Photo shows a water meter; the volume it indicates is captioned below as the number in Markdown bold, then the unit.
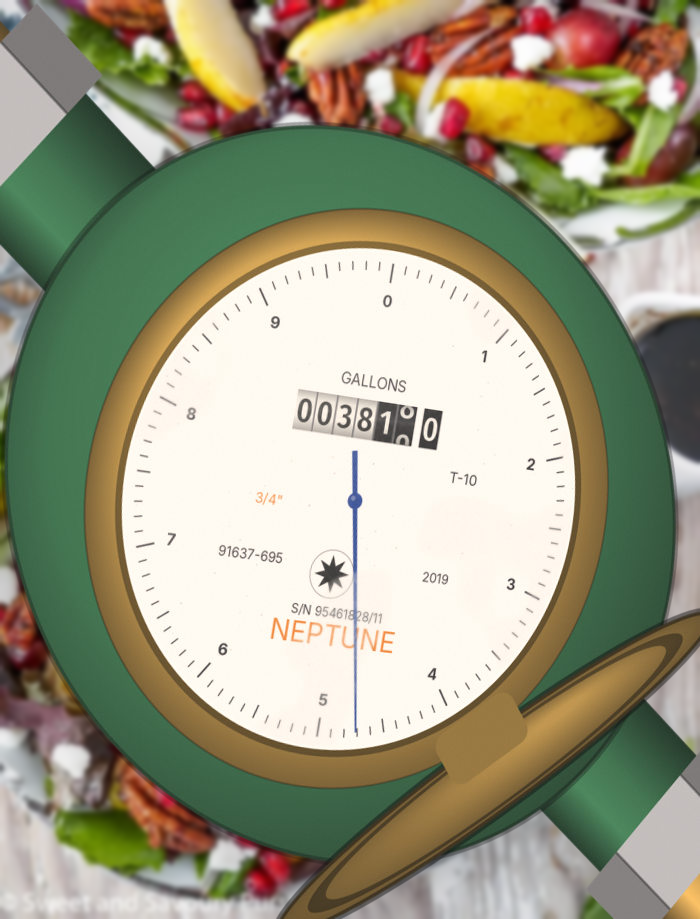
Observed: **38184.7** gal
